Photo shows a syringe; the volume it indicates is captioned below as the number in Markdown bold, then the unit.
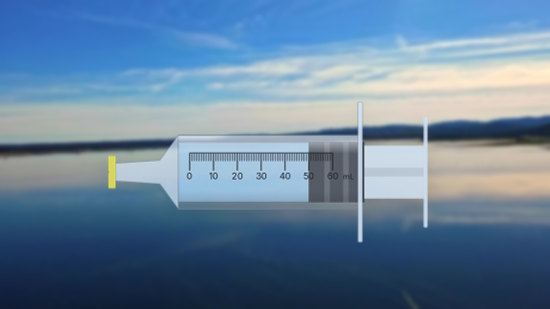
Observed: **50** mL
